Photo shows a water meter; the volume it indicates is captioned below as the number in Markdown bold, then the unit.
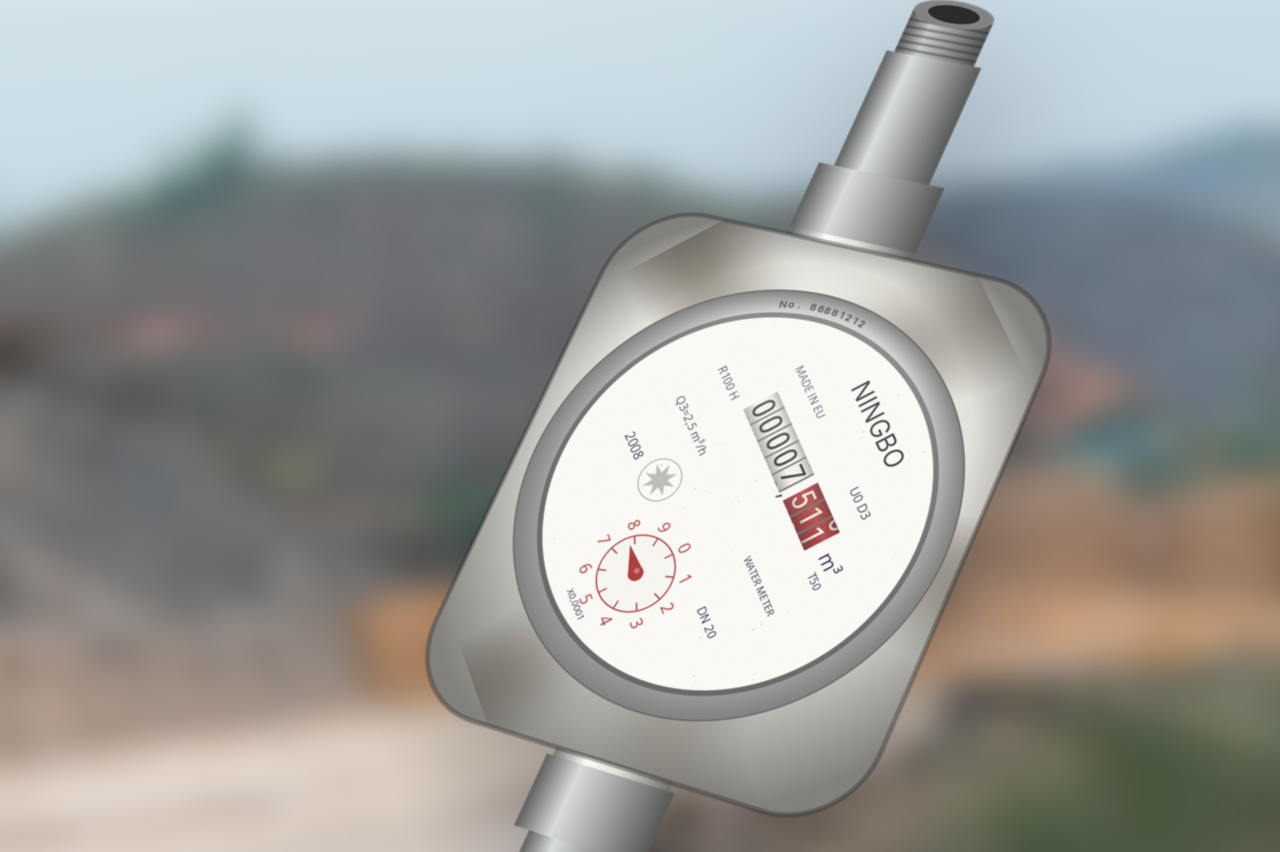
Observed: **7.5107** m³
